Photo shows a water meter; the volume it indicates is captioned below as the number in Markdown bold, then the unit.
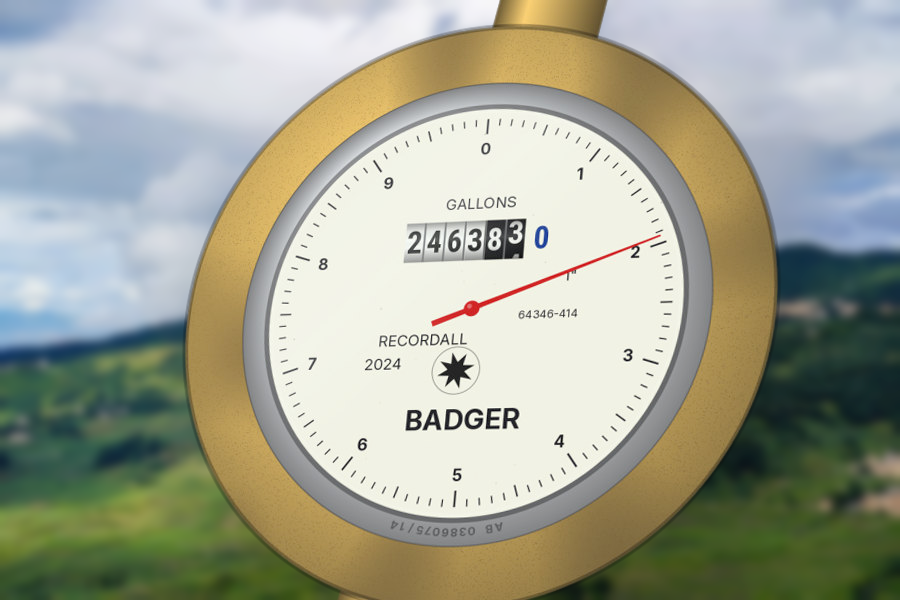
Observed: **2463831.9** gal
